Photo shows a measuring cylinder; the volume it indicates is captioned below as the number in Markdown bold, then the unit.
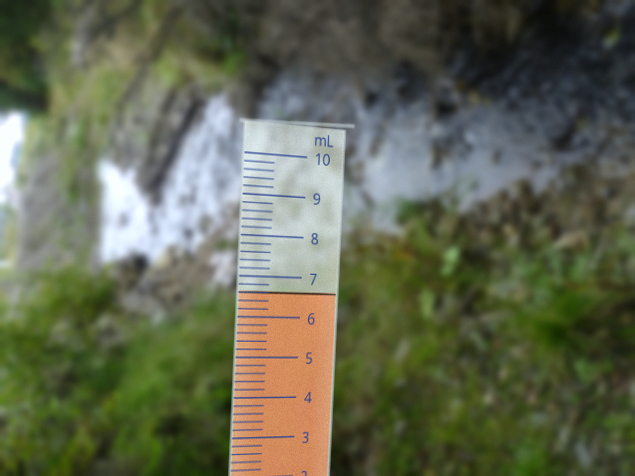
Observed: **6.6** mL
